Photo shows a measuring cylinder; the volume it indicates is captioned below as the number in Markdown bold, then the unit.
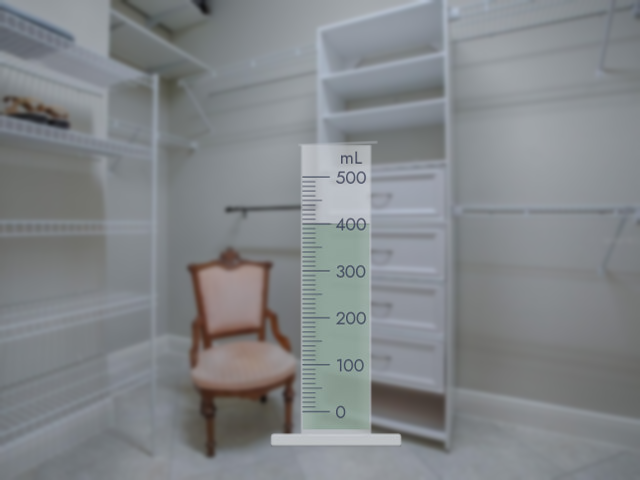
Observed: **400** mL
